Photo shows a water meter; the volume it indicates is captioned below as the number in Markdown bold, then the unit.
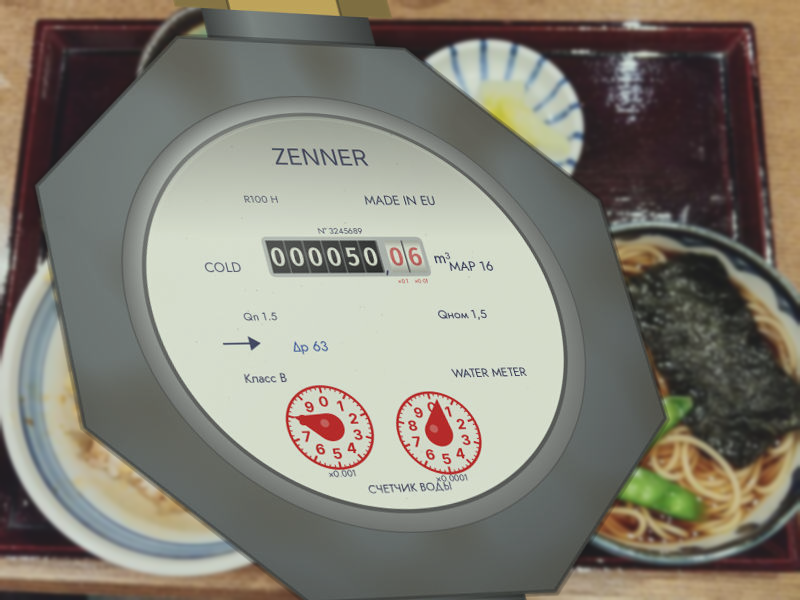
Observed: **50.0680** m³
